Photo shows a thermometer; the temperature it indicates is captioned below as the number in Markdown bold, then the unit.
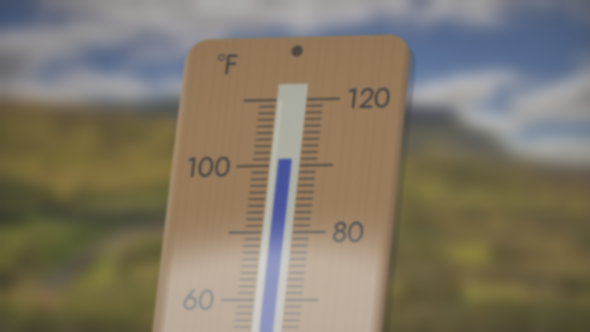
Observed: **102** °F
